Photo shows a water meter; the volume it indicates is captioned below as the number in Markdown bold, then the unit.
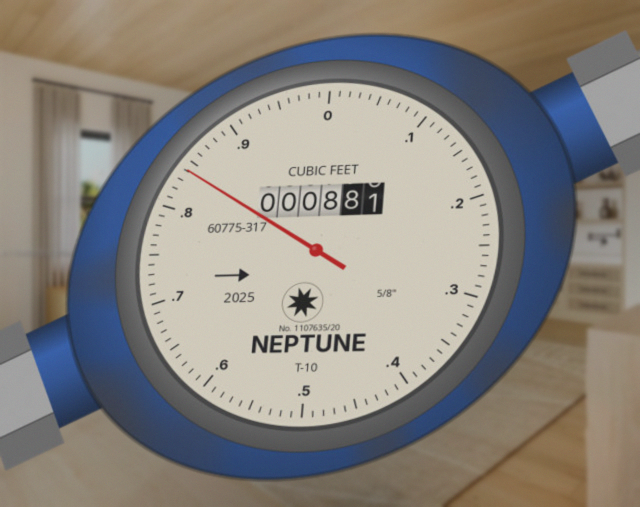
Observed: **880.84** ft³
